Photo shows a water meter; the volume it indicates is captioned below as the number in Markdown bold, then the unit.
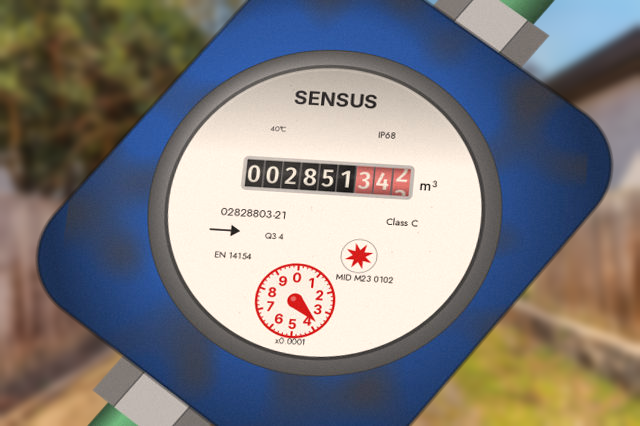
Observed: **2851.3423** m³
